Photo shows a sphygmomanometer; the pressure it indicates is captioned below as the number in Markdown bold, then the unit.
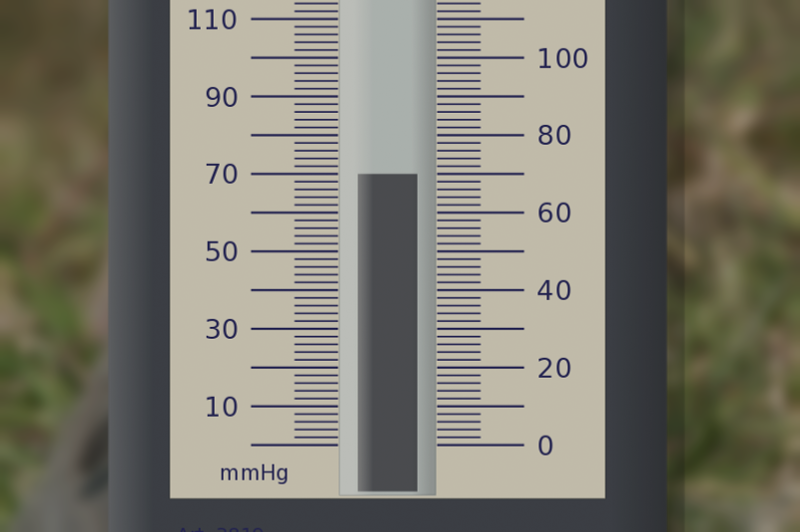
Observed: **70** mmHg
